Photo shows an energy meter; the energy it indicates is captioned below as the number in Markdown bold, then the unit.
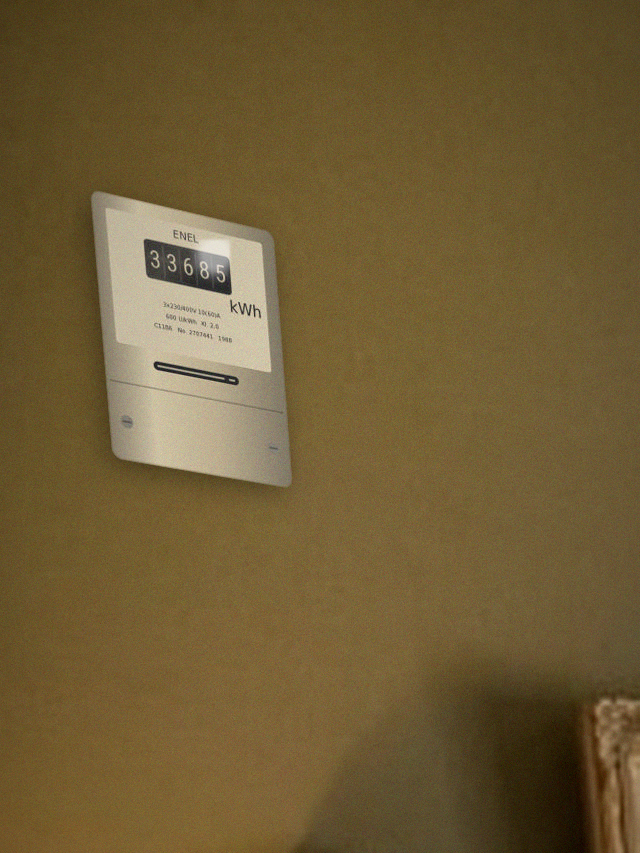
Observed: **33685** kWh
